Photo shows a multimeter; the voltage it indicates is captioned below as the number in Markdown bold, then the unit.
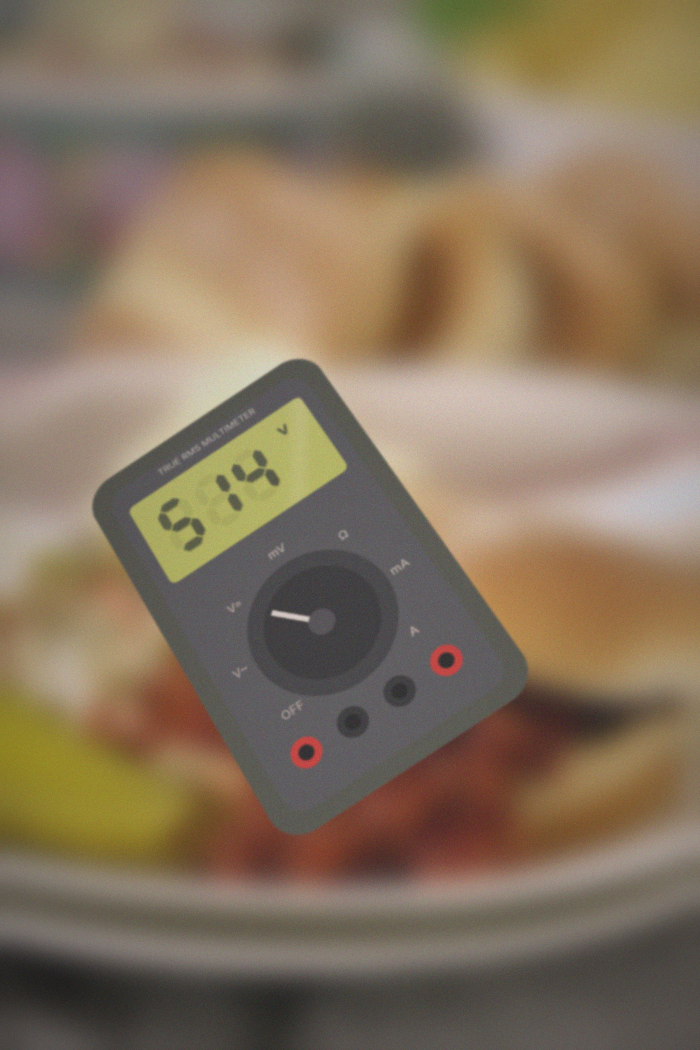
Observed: **514** V
